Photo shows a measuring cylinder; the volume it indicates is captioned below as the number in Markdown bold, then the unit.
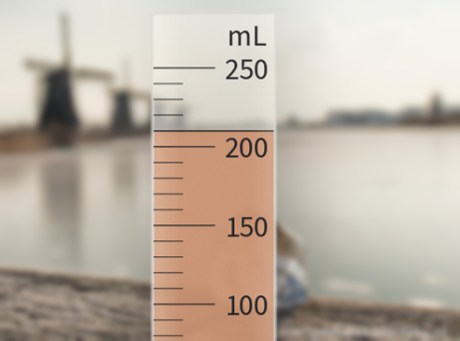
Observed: **210** mL
